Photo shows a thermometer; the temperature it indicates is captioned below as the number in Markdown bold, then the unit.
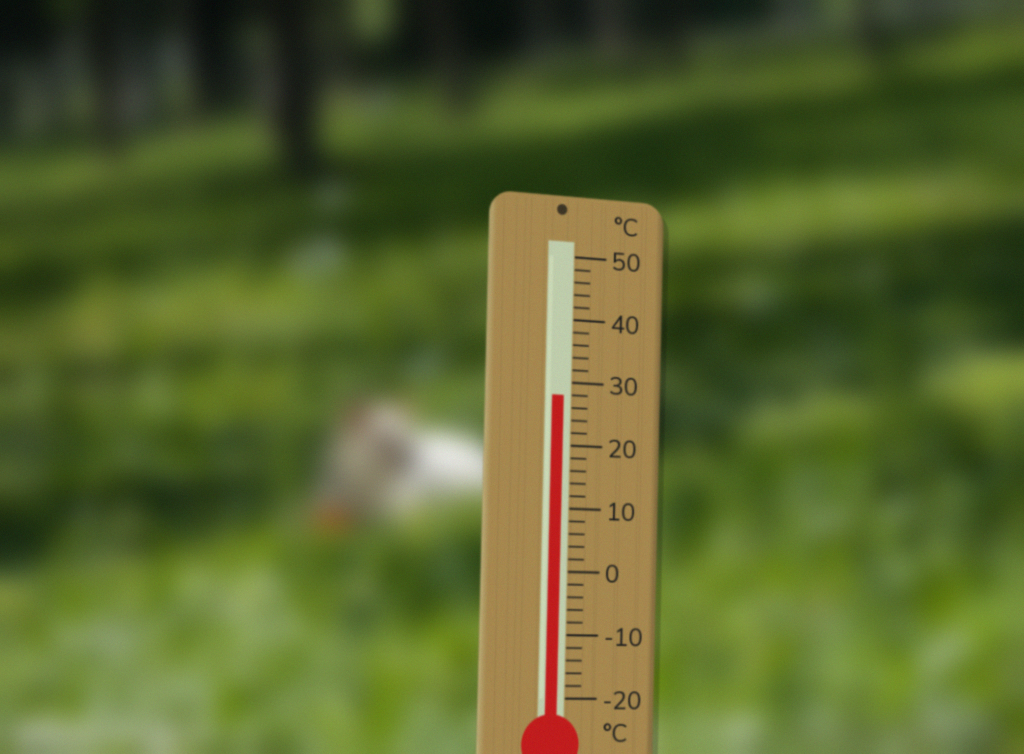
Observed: **28** °C
